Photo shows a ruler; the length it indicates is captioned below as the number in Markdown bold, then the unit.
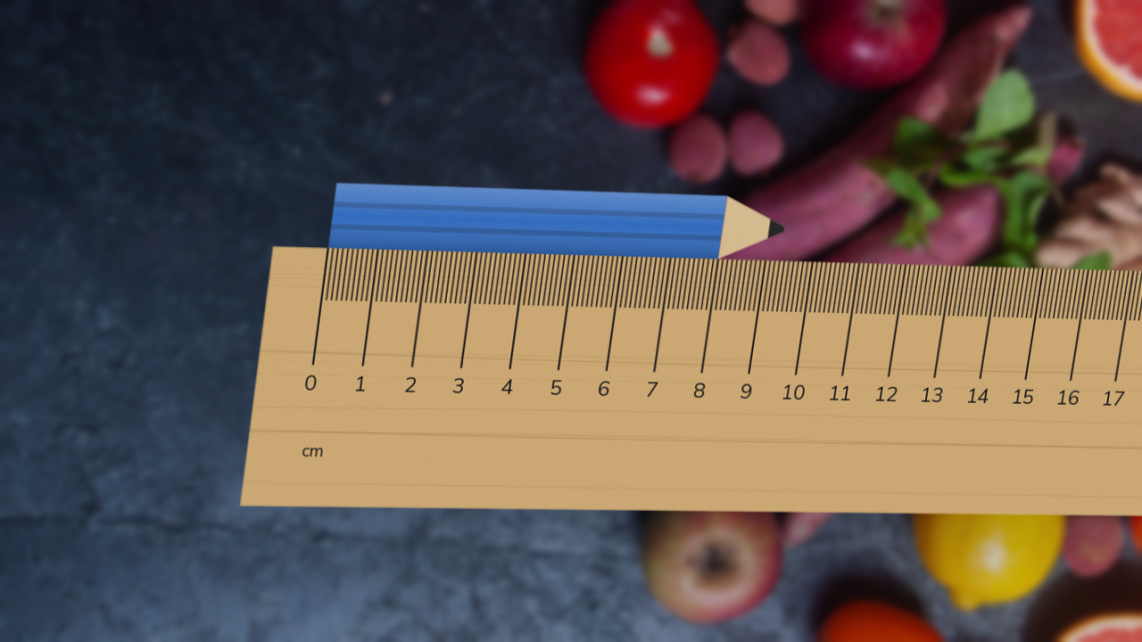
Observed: **9.3** cm
